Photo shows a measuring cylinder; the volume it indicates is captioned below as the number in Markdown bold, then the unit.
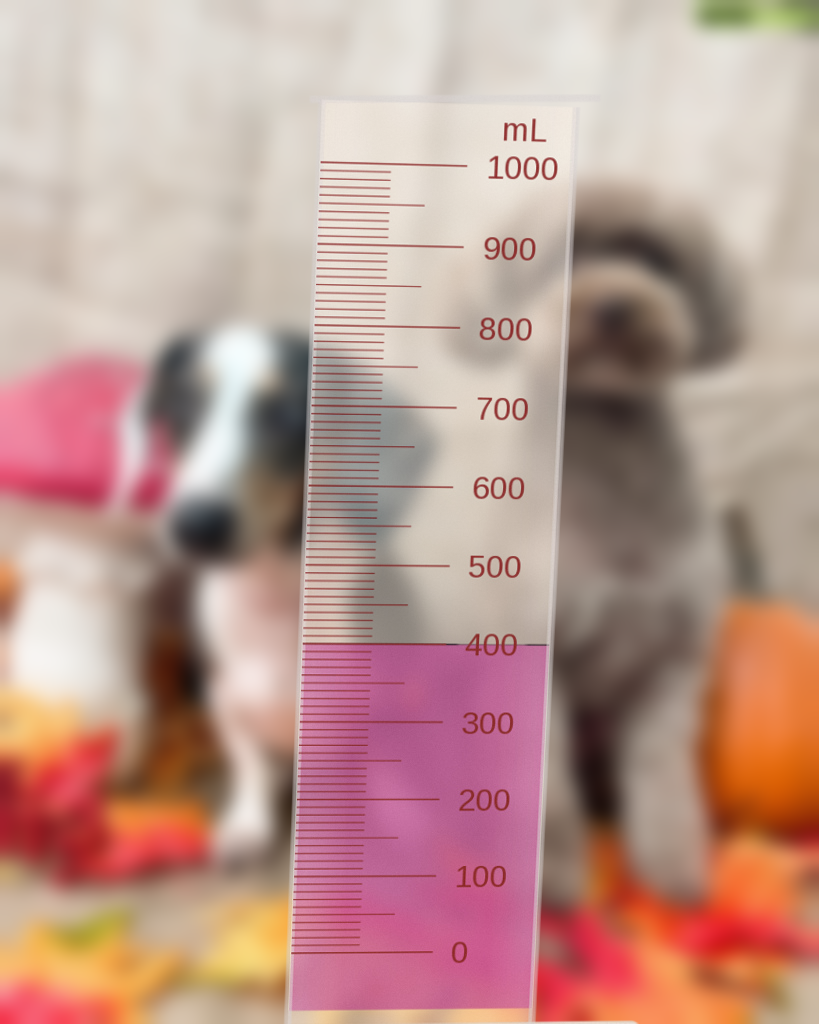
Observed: **400** mL
